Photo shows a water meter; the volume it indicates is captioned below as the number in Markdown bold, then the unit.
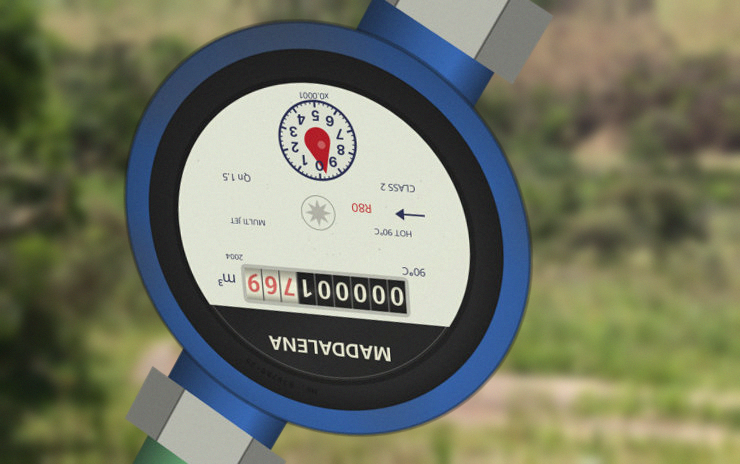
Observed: **1.7689** m³
